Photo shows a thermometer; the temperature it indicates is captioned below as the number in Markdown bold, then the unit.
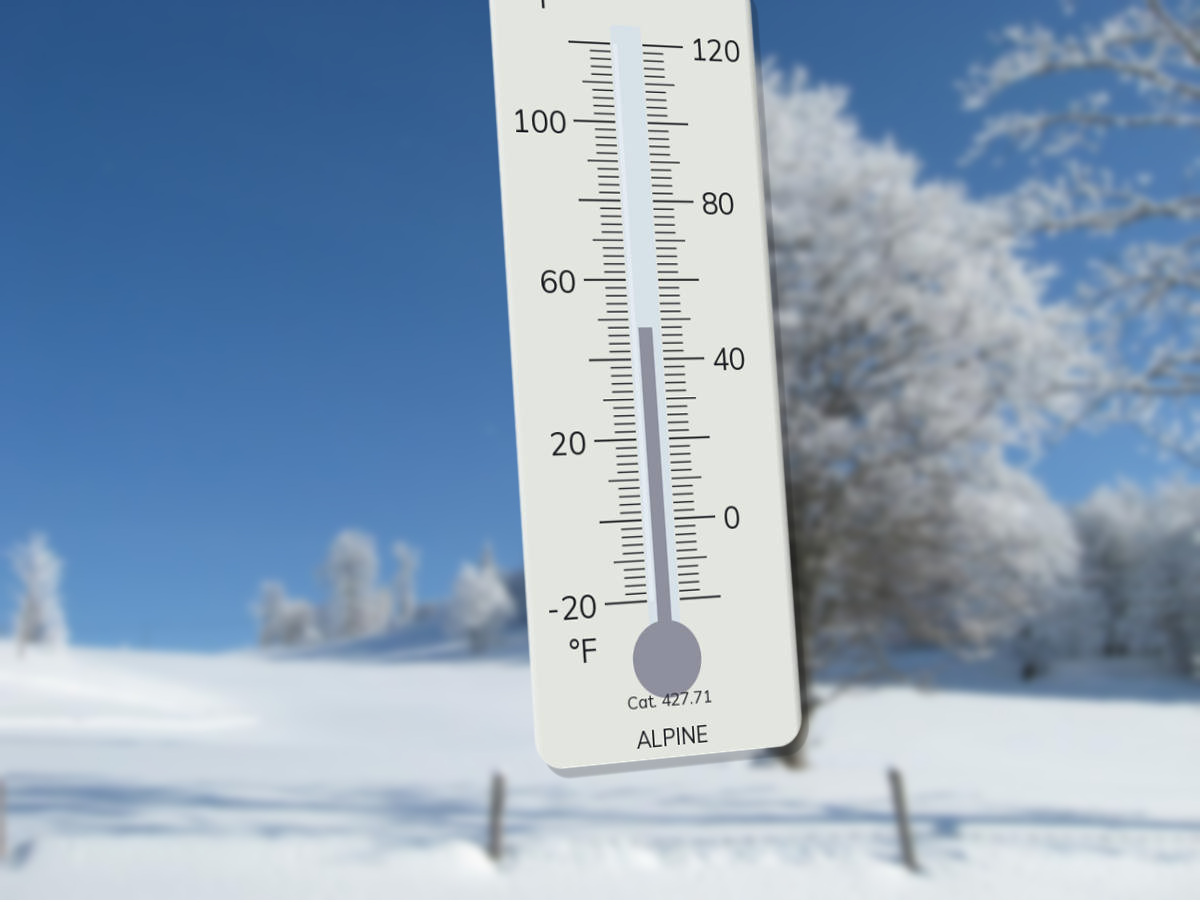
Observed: **48** °F
